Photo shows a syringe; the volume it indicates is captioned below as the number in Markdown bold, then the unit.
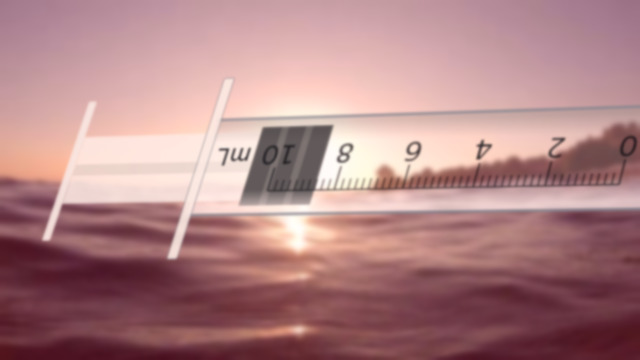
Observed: **8.6** mL
